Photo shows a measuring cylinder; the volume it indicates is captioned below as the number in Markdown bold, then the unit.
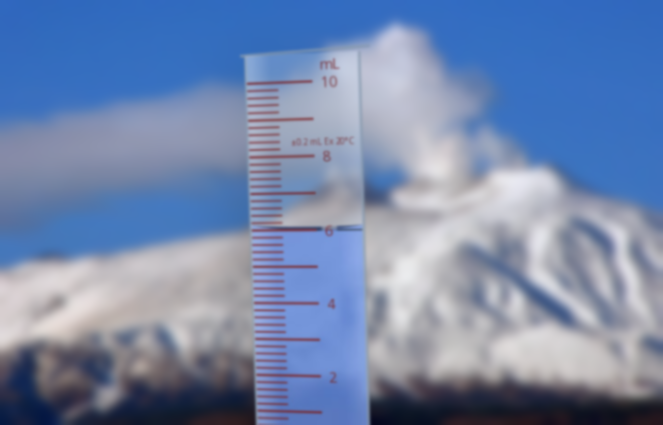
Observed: **6** mL
